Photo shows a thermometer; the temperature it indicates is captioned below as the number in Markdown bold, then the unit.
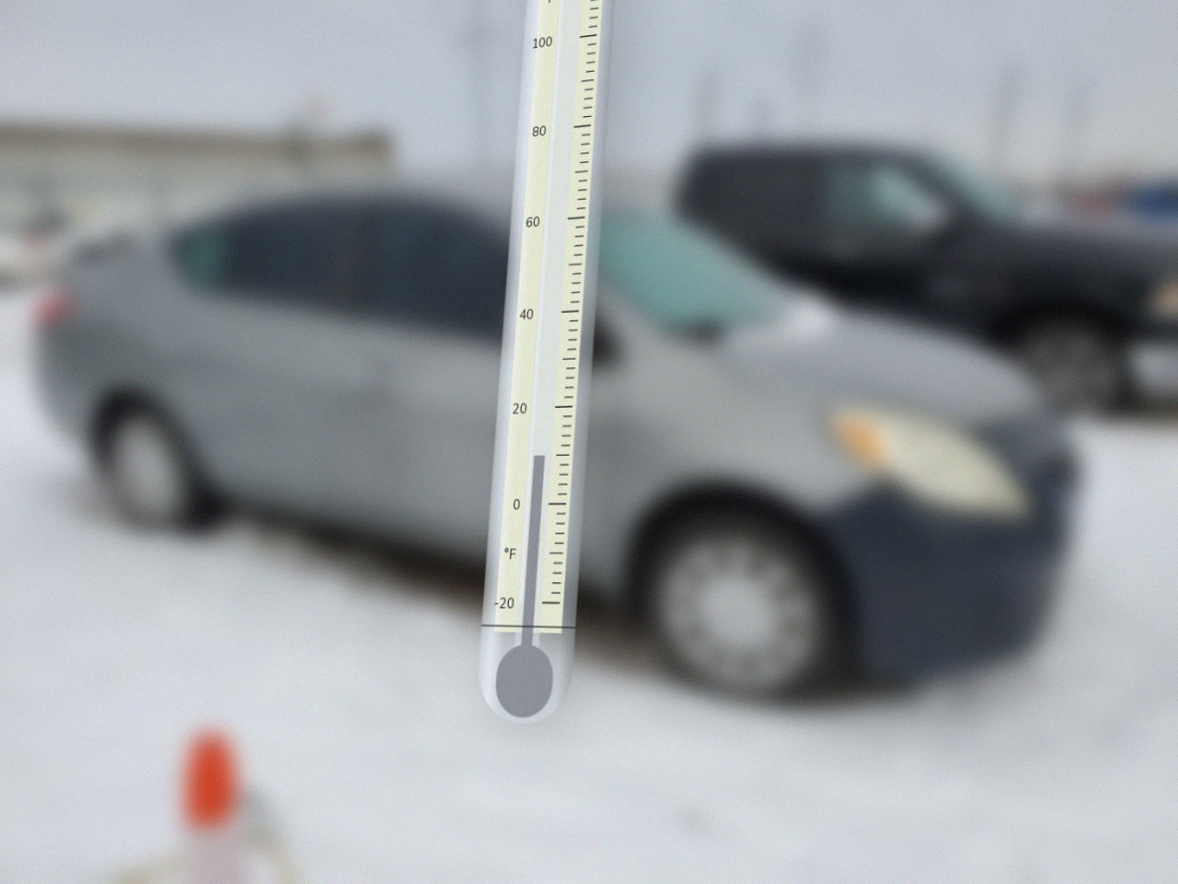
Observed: **10** °F
